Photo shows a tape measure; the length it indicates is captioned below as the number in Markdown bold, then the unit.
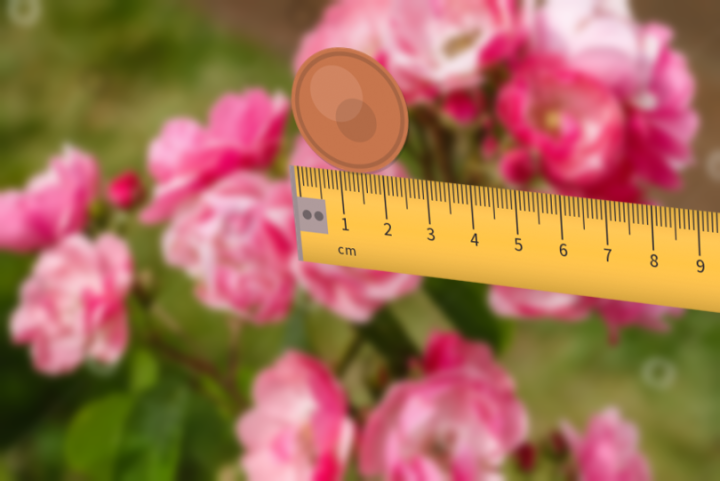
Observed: **2.7** cm
